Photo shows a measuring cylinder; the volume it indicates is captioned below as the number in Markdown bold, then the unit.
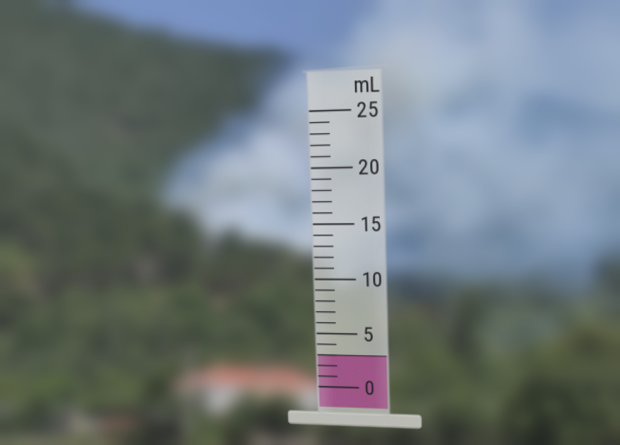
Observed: **3** mL
